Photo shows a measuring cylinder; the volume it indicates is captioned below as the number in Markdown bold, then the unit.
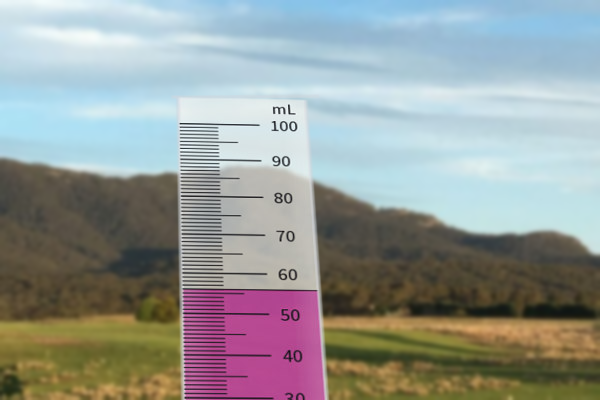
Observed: **56** mL
